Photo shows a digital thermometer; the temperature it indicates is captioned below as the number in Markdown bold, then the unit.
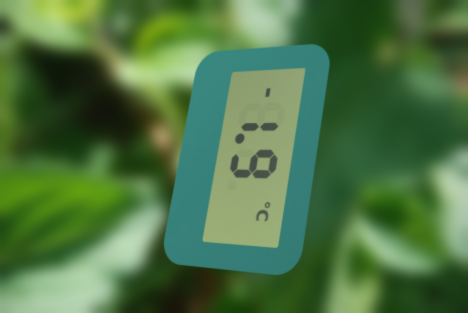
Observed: **-1.9** °C
